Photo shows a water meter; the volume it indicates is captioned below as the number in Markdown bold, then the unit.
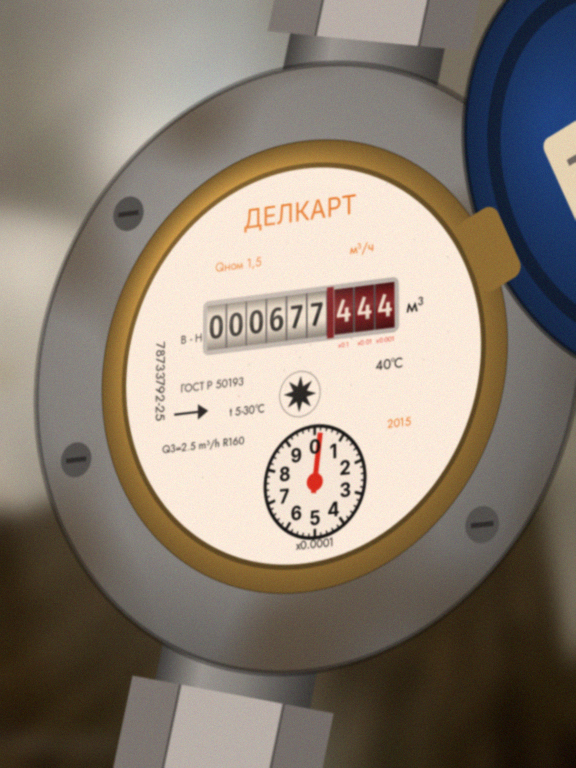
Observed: **677.4440** m³
